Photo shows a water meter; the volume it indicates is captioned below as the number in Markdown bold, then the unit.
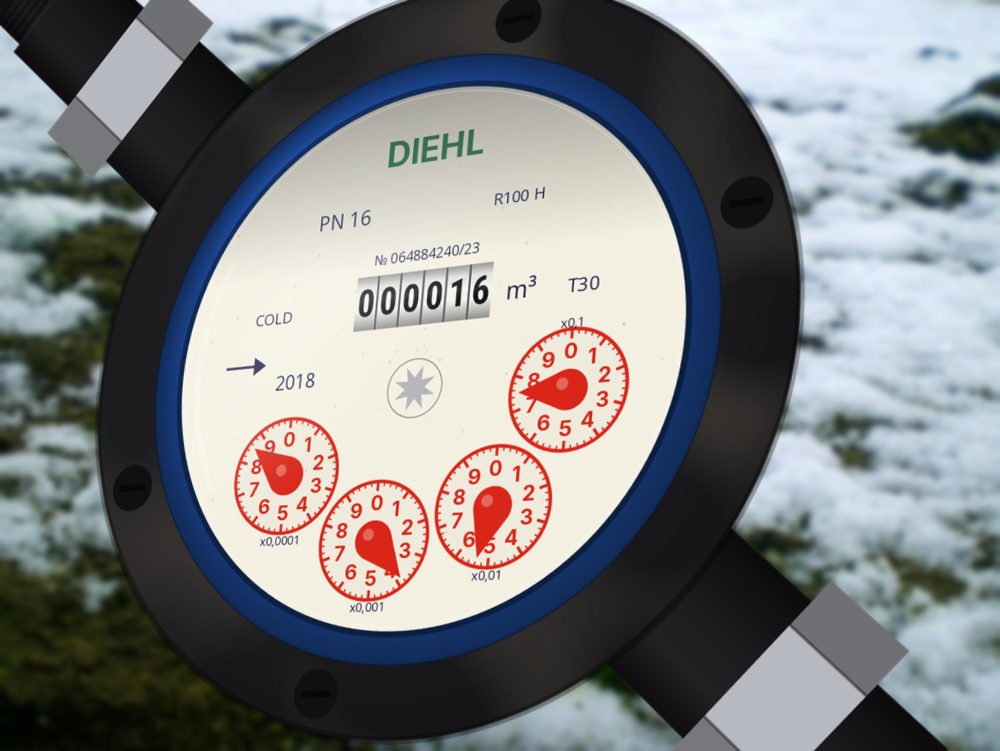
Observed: **16.7538** m³
